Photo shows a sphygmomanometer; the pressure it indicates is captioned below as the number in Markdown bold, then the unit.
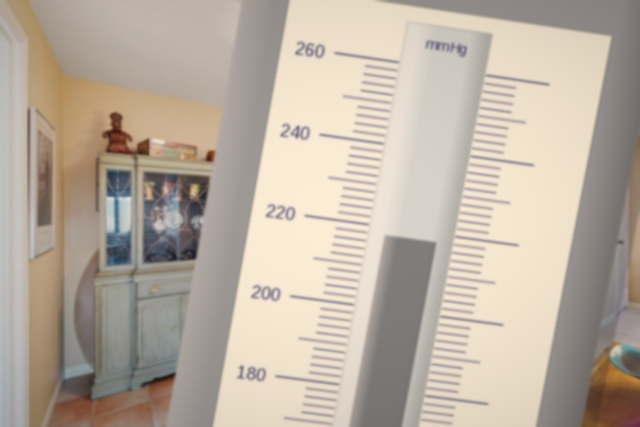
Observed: **218** mmHg
